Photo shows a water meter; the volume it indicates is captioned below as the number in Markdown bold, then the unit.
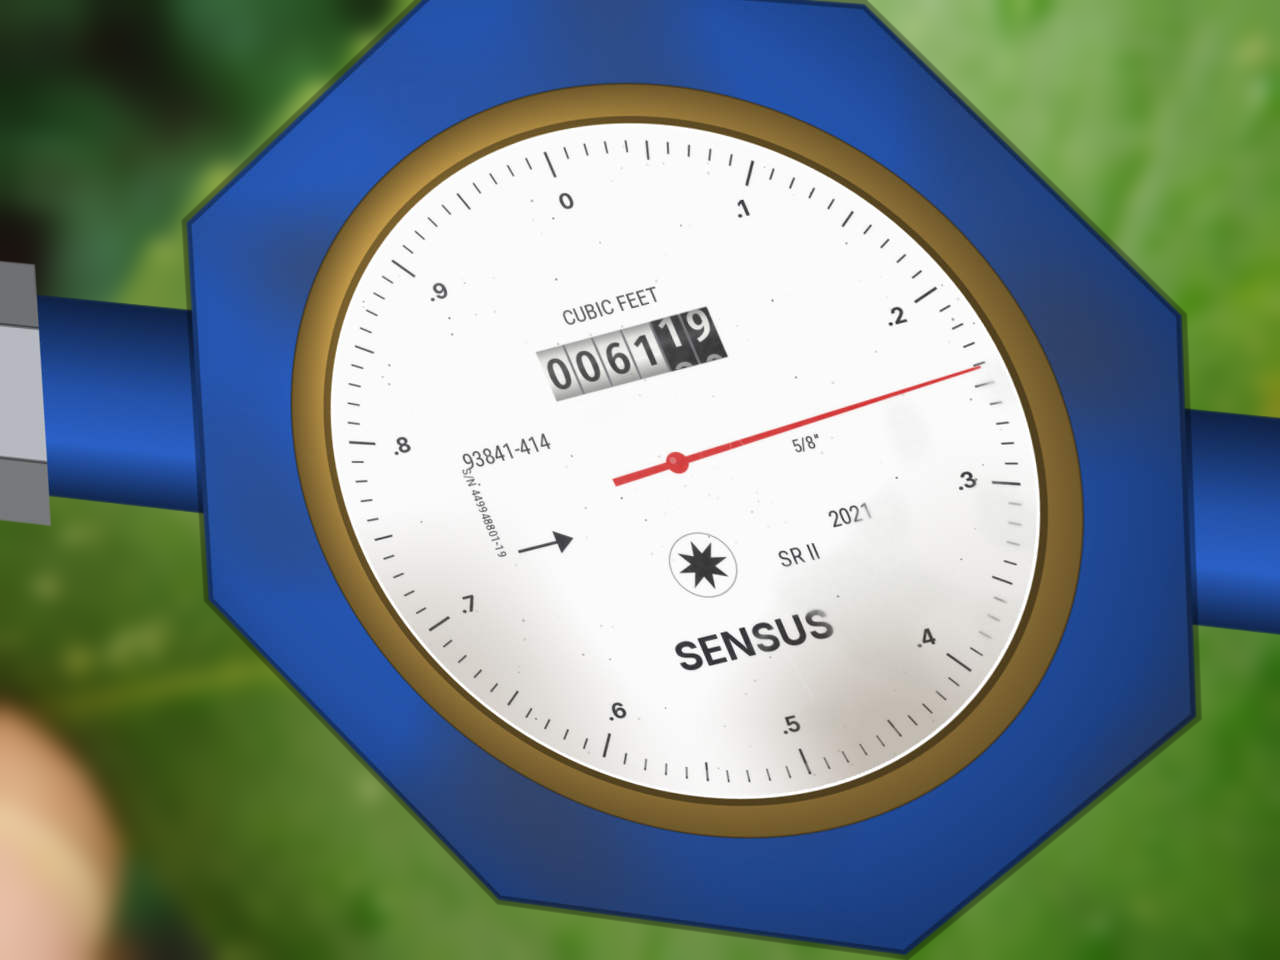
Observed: **6119.24** ft³
